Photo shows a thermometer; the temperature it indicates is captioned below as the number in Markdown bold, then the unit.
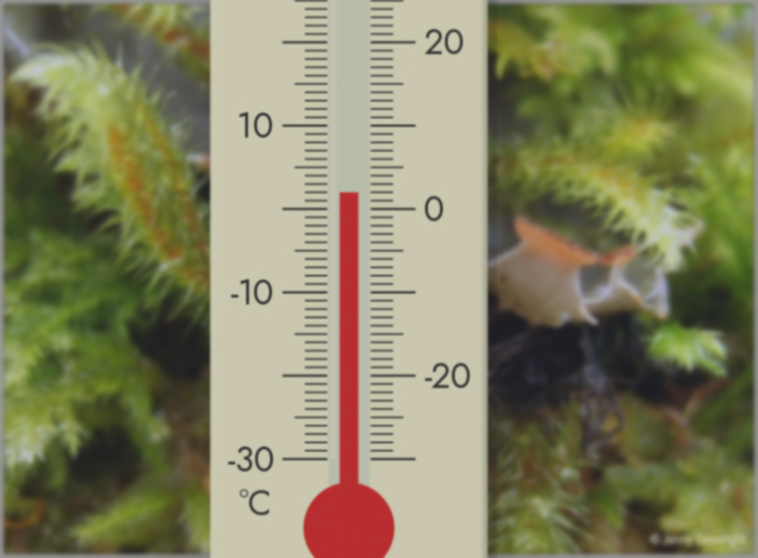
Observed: **2** °C
